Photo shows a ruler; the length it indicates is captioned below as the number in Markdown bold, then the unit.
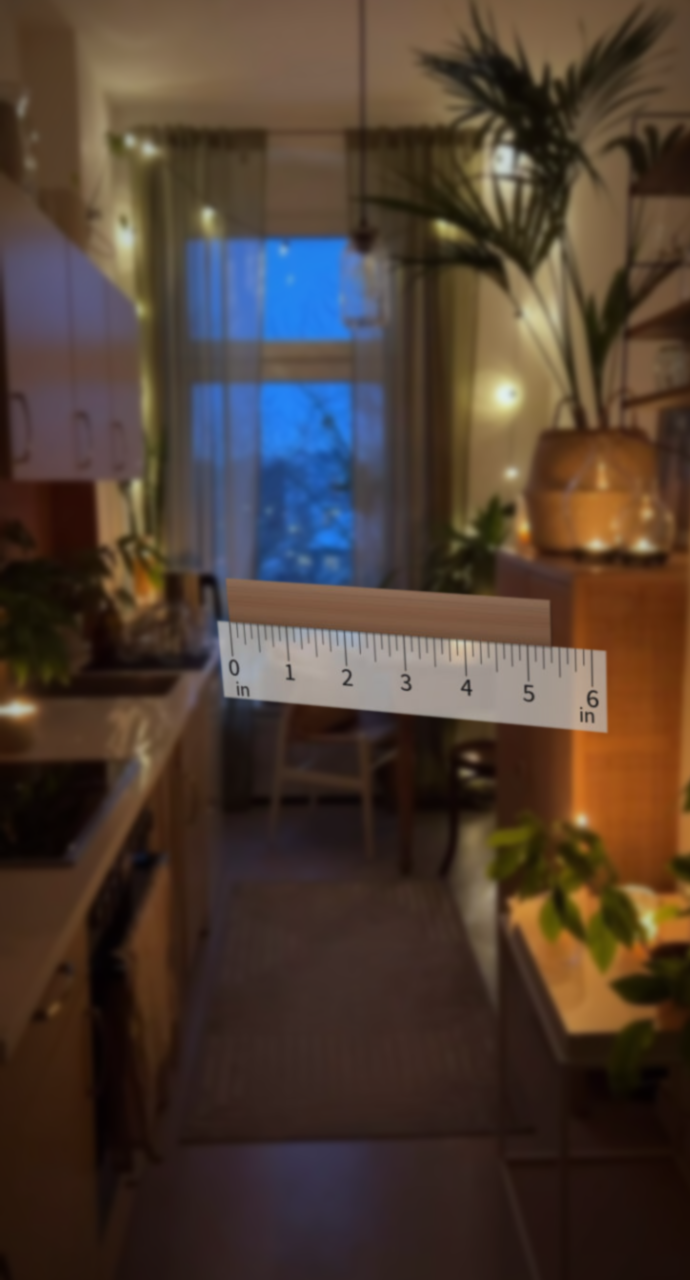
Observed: **5.375** in
